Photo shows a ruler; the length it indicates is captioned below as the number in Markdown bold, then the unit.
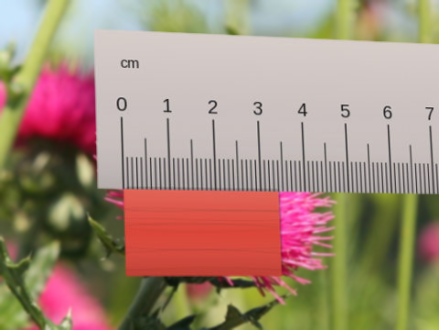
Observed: **3.4** cm
